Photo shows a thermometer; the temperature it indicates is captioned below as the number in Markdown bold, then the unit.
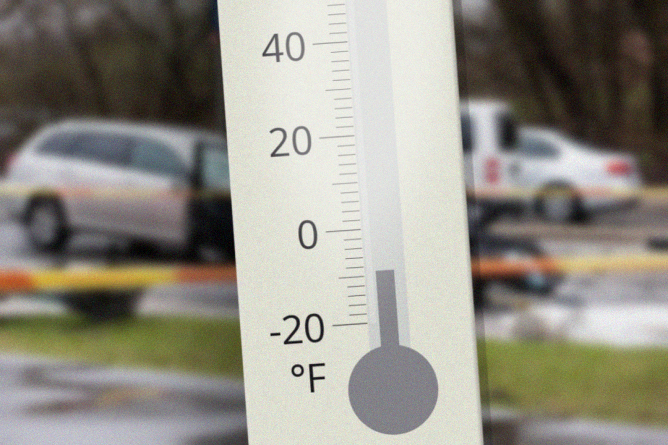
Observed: **-9** °F
